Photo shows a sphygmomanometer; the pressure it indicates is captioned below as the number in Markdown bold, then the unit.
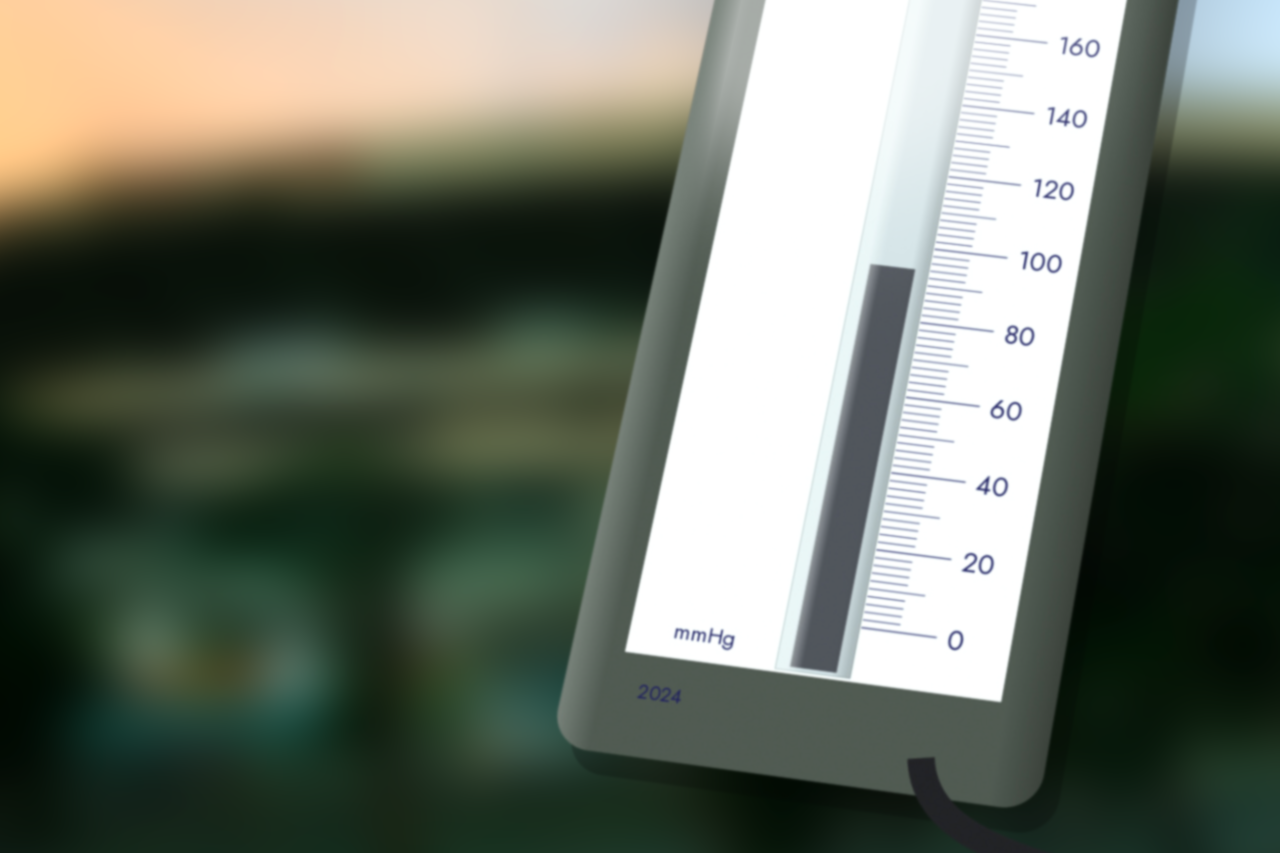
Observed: **94** mmHg
